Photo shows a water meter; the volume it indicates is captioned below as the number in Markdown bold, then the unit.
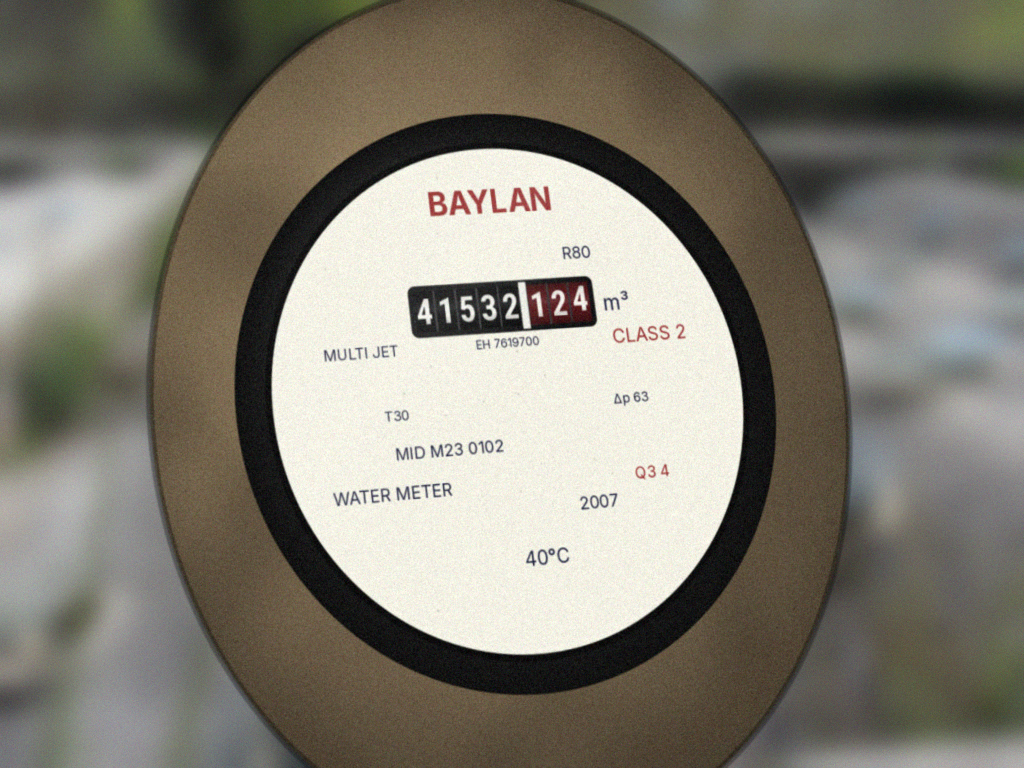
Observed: **41532.124** m³
